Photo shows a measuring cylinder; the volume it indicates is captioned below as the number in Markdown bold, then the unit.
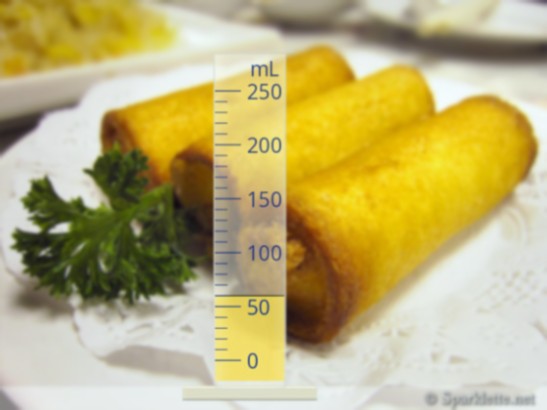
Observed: **60** mL
